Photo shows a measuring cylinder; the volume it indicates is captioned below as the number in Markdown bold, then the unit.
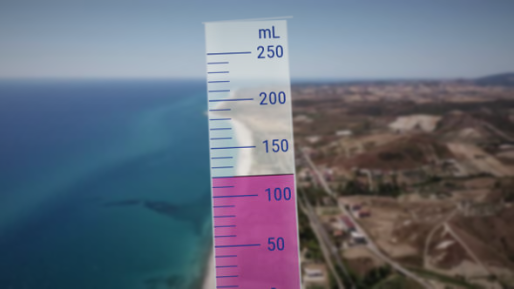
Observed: **120** mL
